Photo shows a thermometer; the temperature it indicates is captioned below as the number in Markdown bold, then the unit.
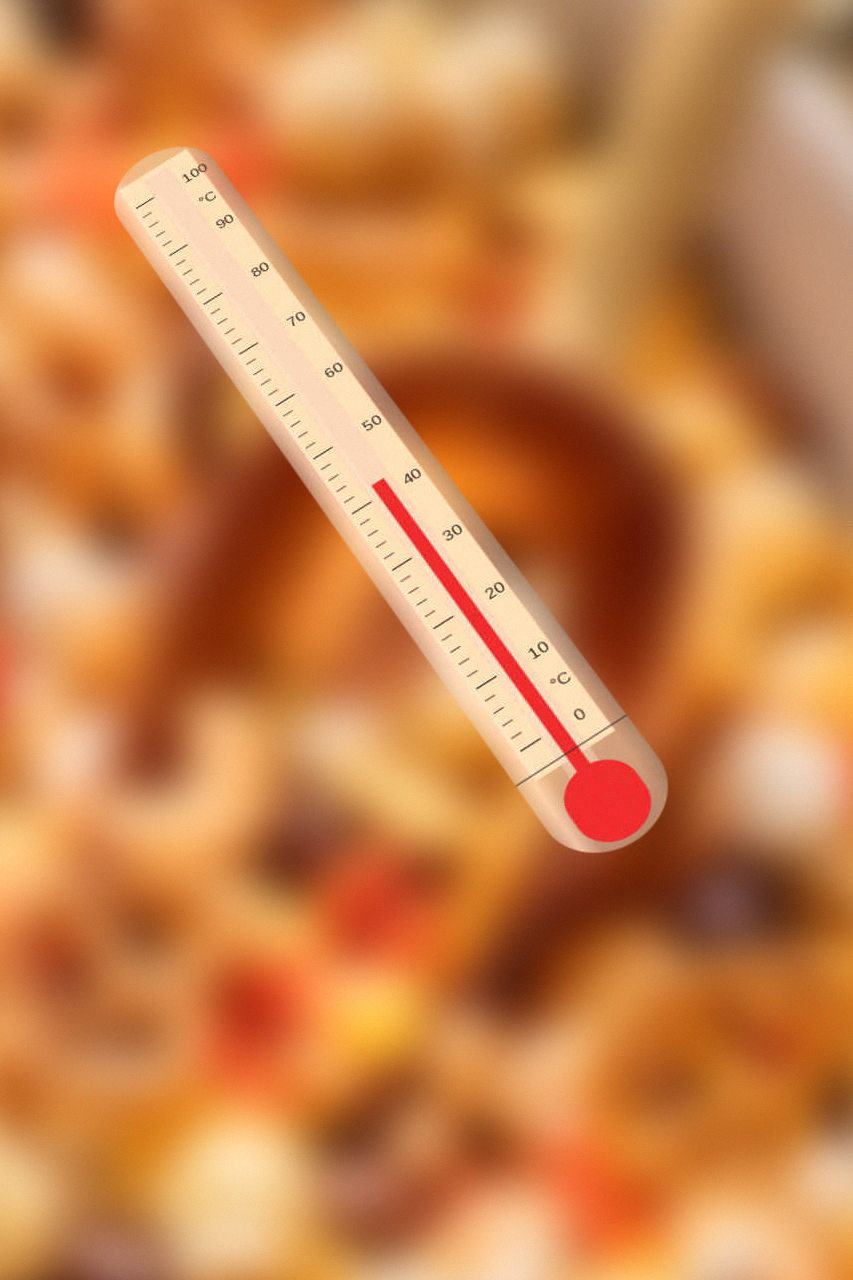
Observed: **42** °C
